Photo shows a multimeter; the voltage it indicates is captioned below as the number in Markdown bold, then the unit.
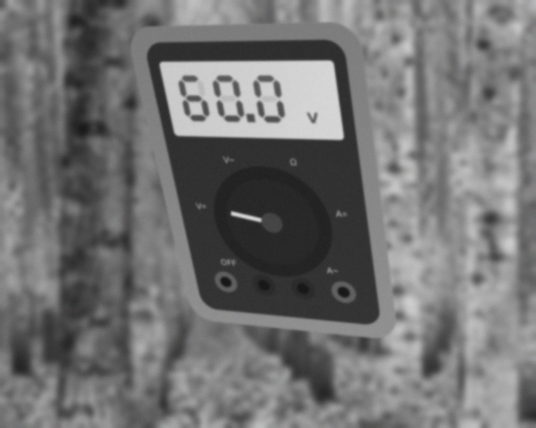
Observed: **60.0** V
